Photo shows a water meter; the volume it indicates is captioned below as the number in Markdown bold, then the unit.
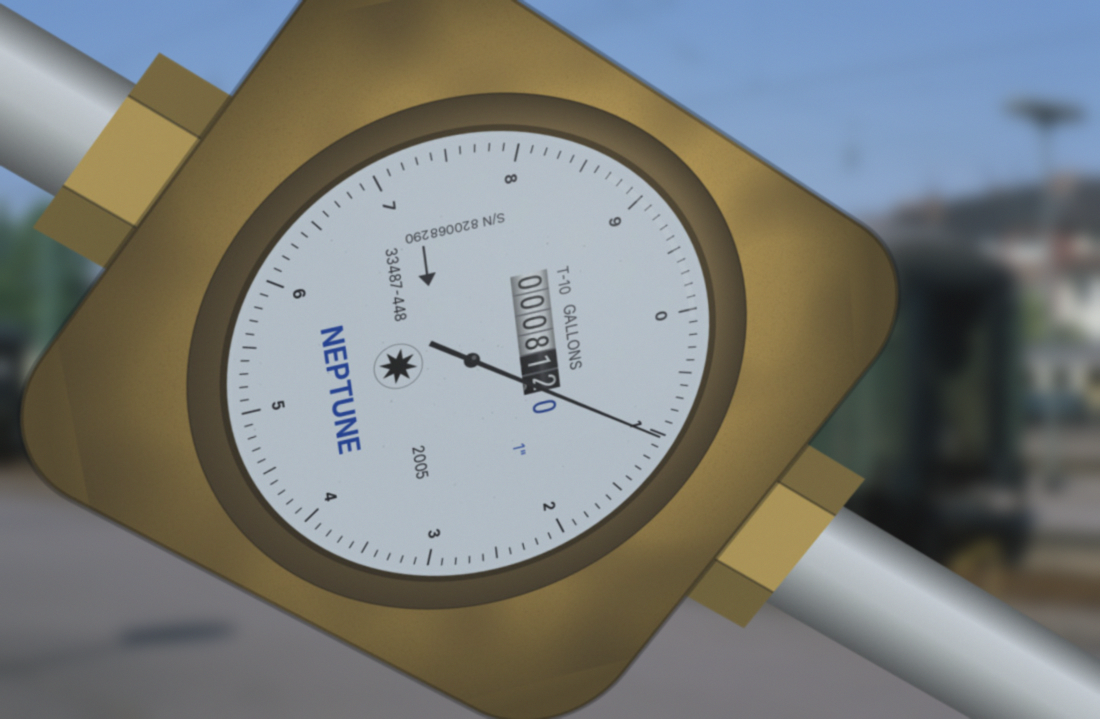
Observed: **8121.0** gal
